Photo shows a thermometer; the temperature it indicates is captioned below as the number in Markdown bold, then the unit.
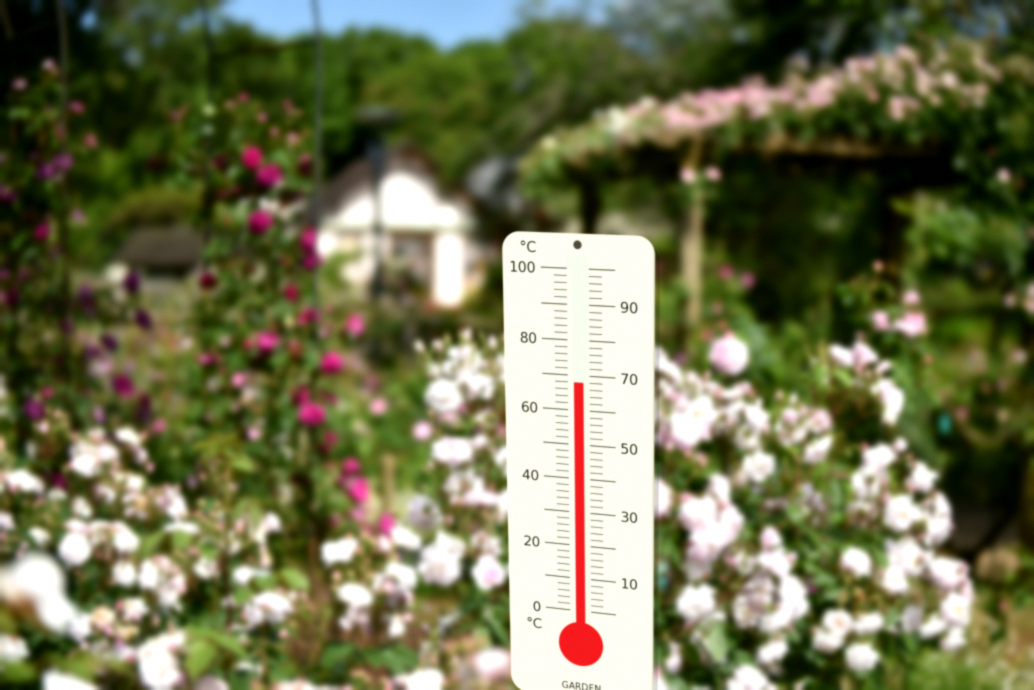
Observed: **68** °C
